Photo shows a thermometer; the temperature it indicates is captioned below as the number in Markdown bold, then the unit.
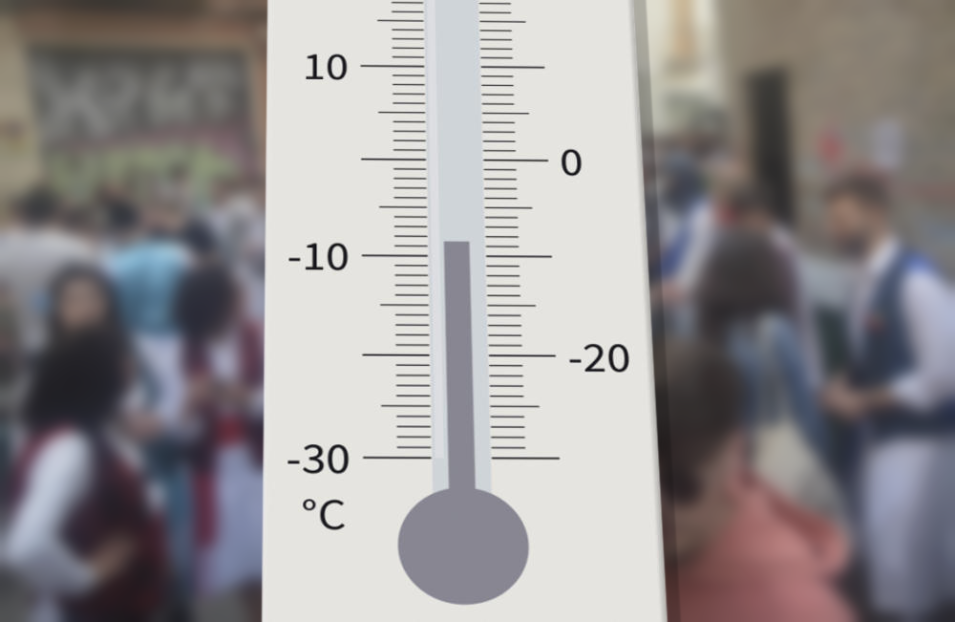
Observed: **-8.5** °C
